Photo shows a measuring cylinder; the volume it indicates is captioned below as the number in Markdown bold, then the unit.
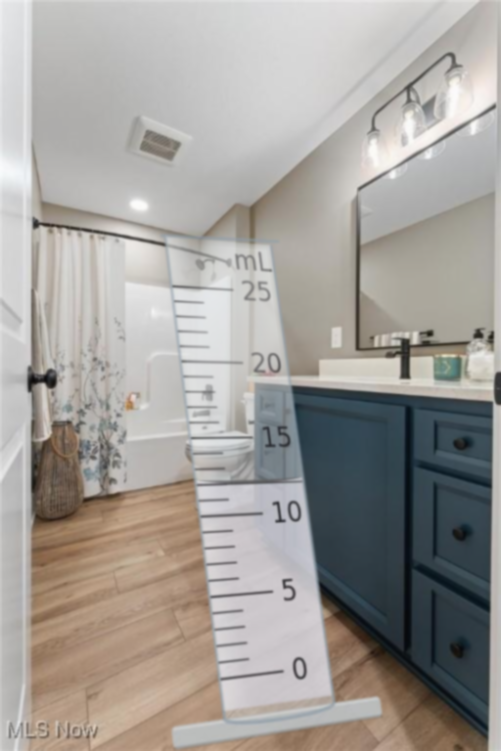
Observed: **12** mL
